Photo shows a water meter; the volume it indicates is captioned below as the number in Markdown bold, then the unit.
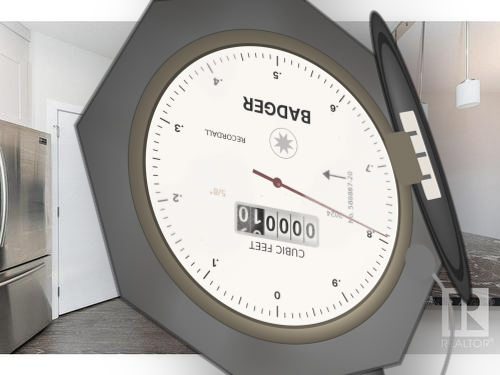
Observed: **9.79** ft³
